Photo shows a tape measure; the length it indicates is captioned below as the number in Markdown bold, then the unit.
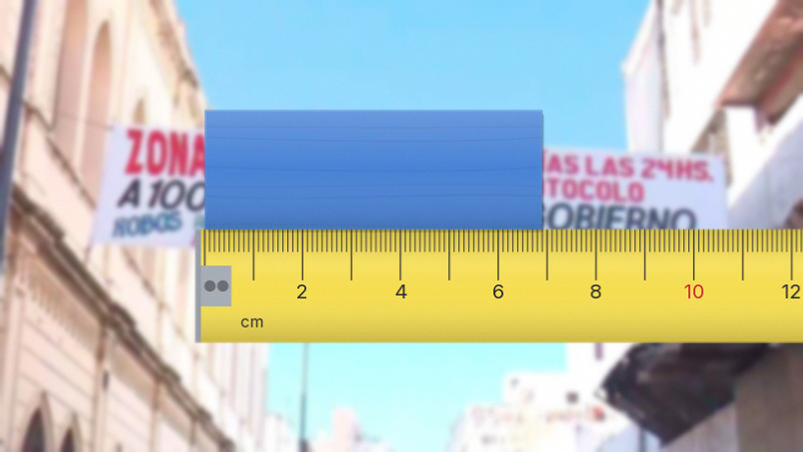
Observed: **6.9** cm
